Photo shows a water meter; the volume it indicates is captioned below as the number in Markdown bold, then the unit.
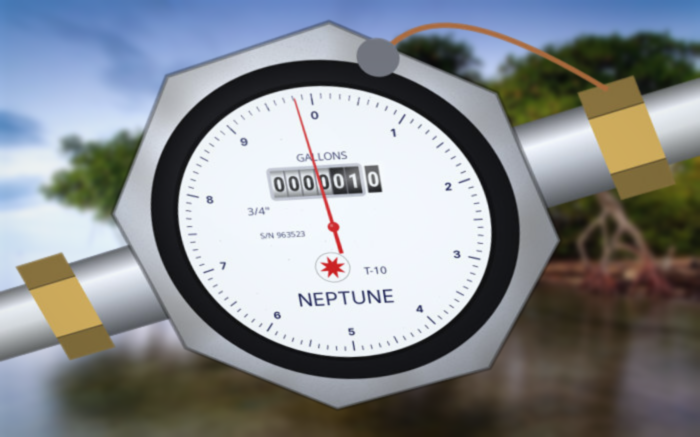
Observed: **9.8** gal
